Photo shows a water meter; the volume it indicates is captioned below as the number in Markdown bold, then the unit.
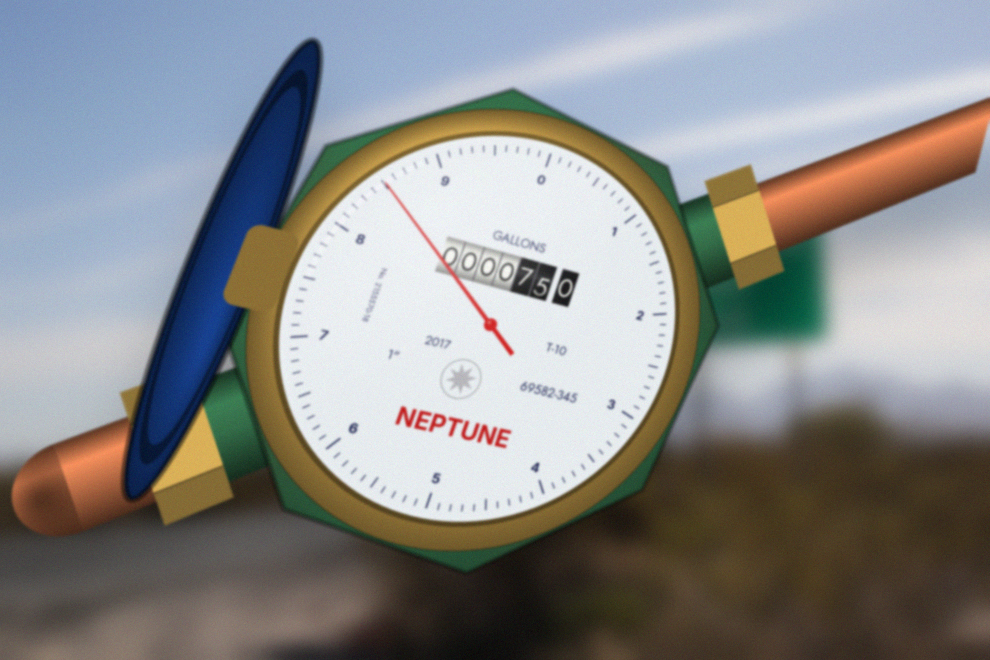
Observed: **748.5** gal
